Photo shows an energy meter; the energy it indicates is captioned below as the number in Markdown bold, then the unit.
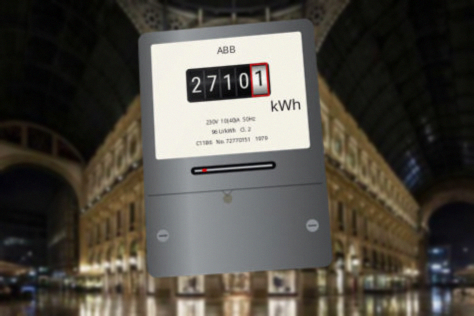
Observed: **2710.1** kWh
